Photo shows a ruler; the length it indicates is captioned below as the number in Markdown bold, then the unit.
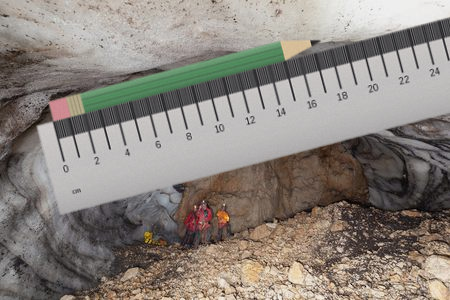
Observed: **17.5** cm
